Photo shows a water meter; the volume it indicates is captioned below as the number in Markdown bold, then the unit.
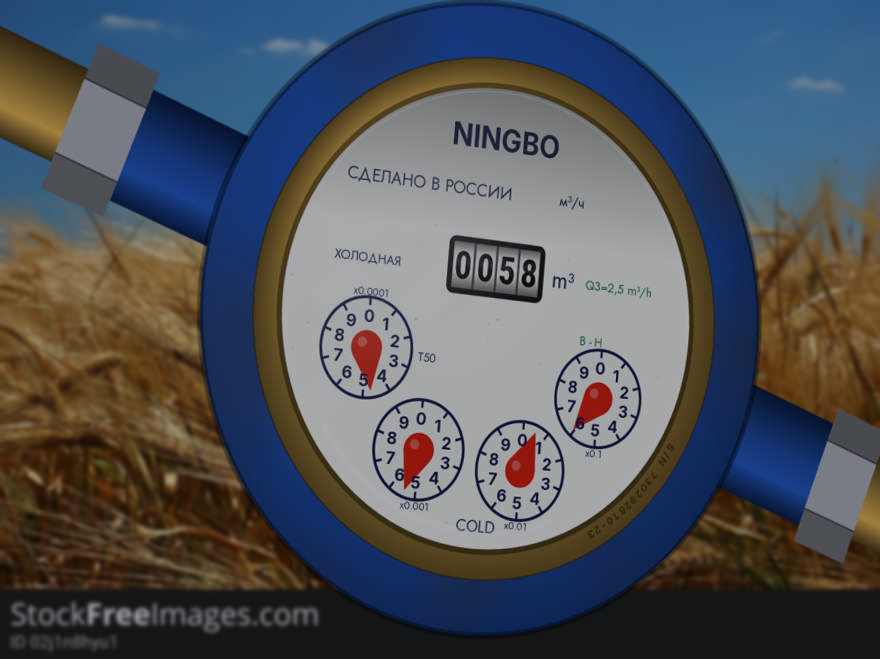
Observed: **58.6054** m³
